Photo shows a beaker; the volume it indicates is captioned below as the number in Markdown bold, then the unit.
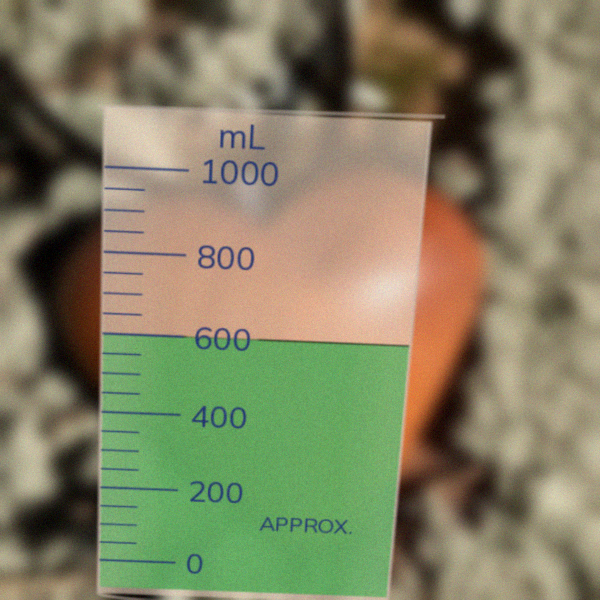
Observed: **600** mL
